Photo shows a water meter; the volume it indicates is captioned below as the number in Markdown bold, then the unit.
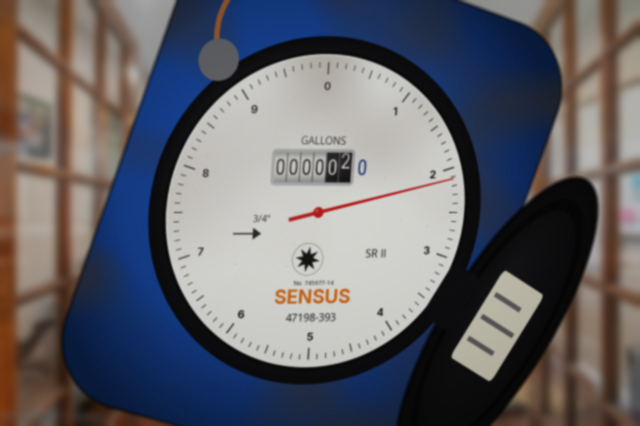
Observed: **22.1** gal
